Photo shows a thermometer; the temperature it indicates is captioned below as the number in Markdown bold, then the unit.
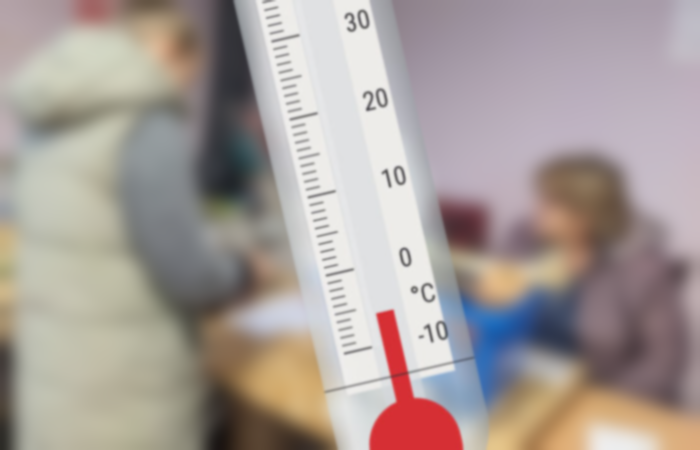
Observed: **-6** °C
